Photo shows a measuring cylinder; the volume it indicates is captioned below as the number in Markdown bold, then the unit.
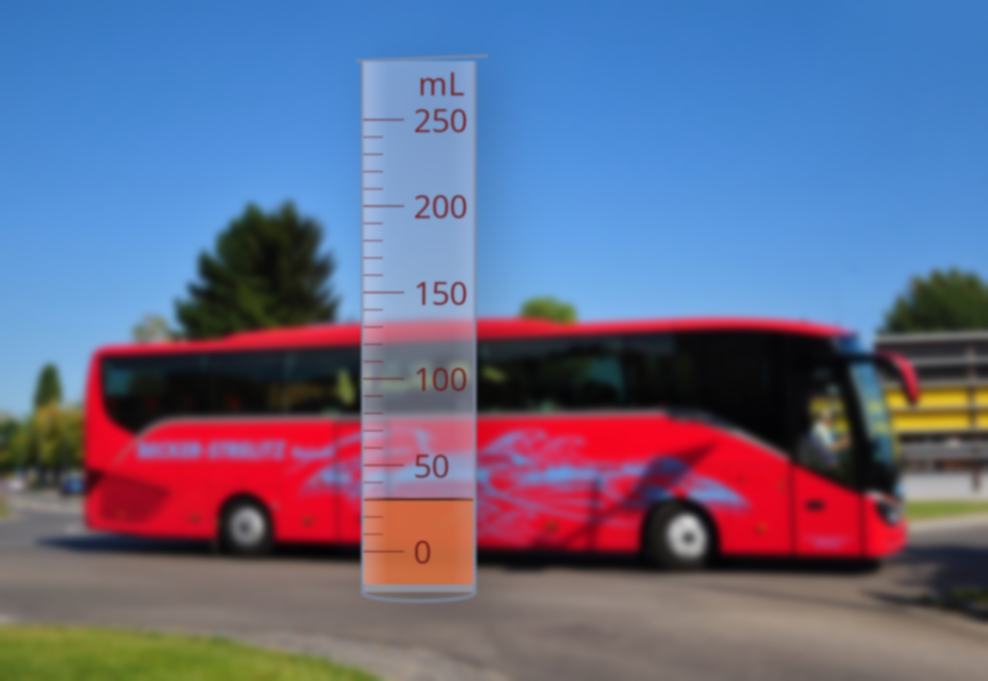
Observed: **30** mL
